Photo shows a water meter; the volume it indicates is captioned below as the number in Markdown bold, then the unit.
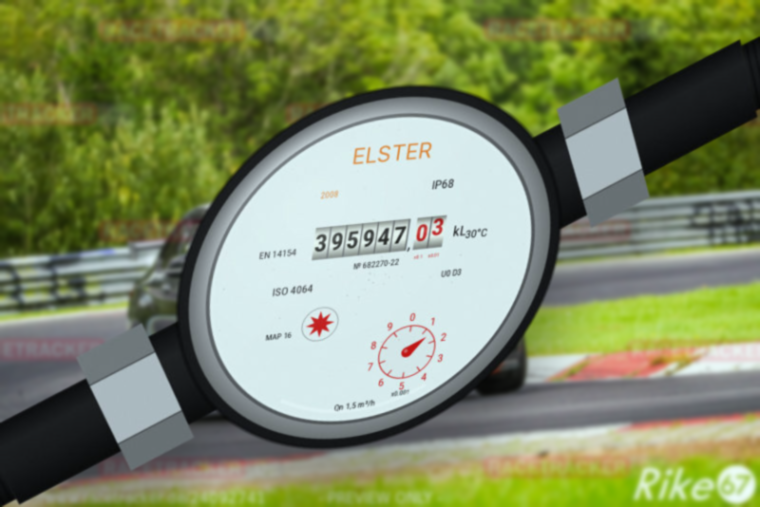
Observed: **395947.031** kL
